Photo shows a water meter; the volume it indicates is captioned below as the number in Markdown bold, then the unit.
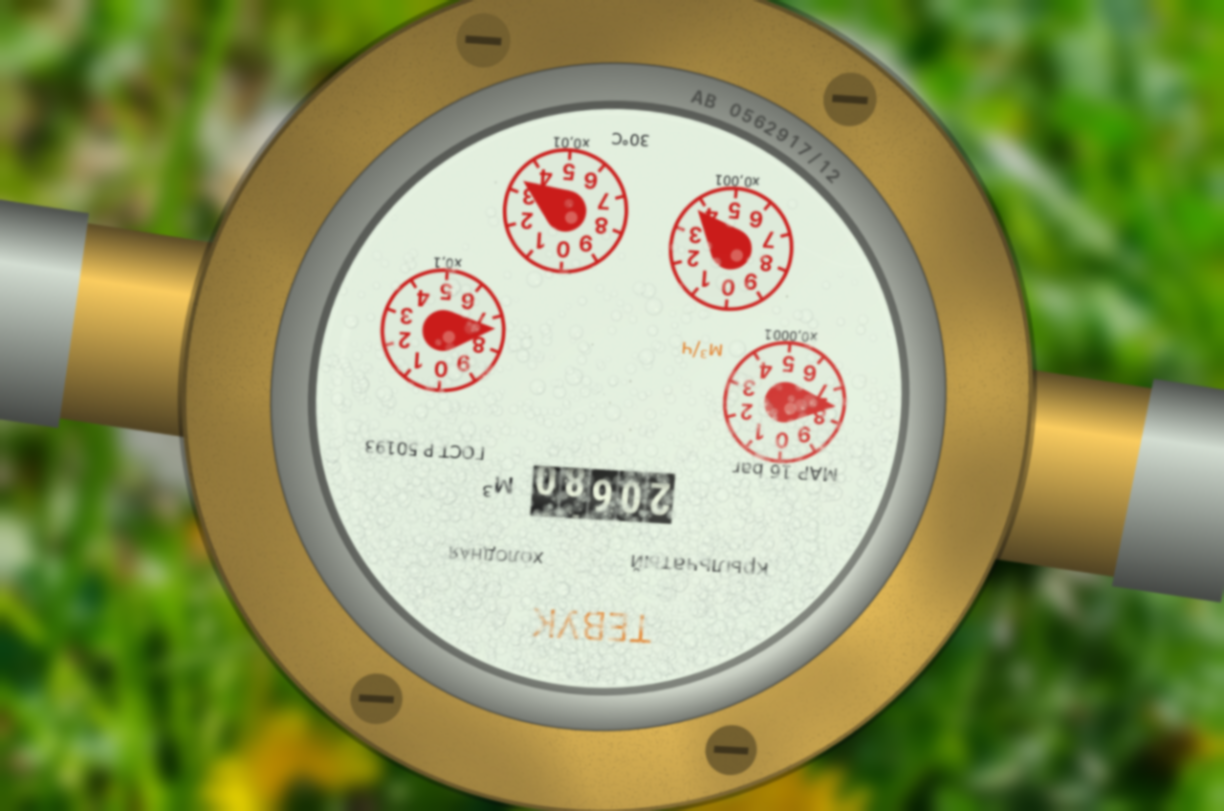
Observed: **20679.7337** m³
